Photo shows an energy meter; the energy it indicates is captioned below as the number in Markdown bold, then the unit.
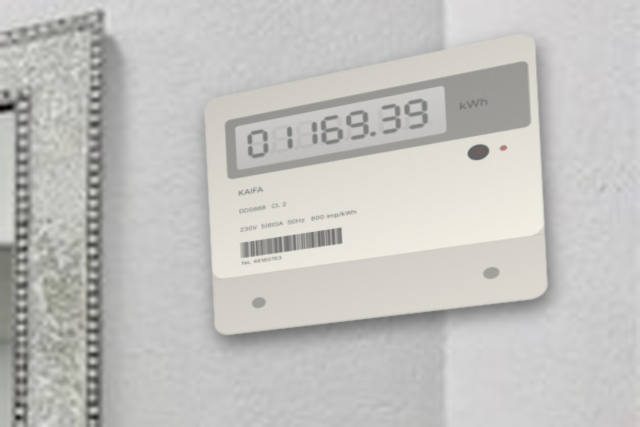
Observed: **1169.39** kWh
